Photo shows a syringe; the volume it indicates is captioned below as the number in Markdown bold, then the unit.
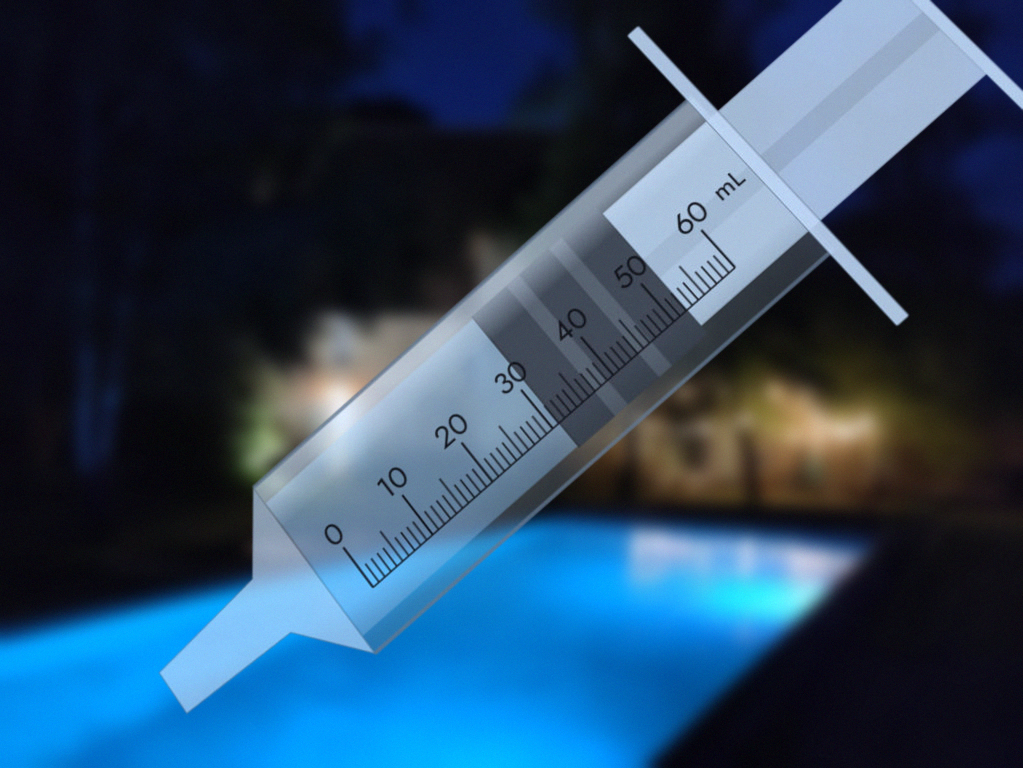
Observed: **31** mL
